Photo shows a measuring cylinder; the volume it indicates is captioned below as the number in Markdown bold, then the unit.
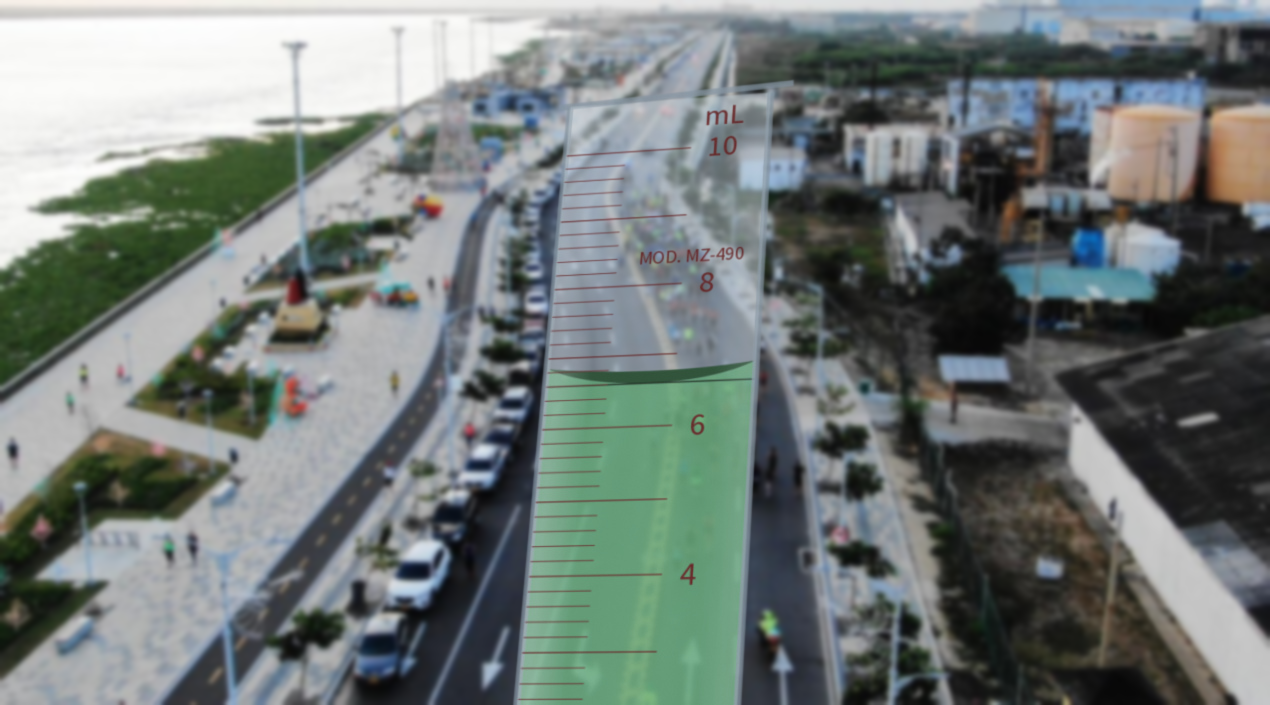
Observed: **6.6** mL
